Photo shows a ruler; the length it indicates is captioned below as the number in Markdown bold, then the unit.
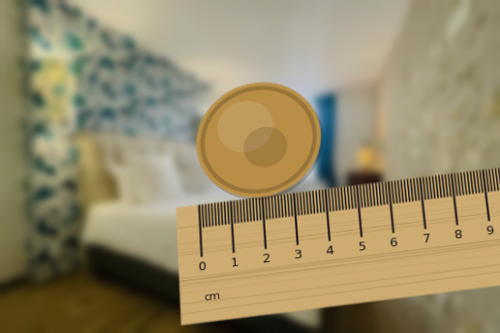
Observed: **4** cm
